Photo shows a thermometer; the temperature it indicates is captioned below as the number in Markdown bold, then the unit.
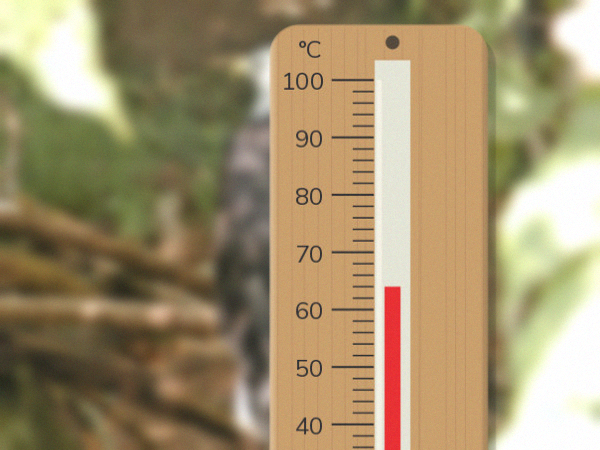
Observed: **64** °C
